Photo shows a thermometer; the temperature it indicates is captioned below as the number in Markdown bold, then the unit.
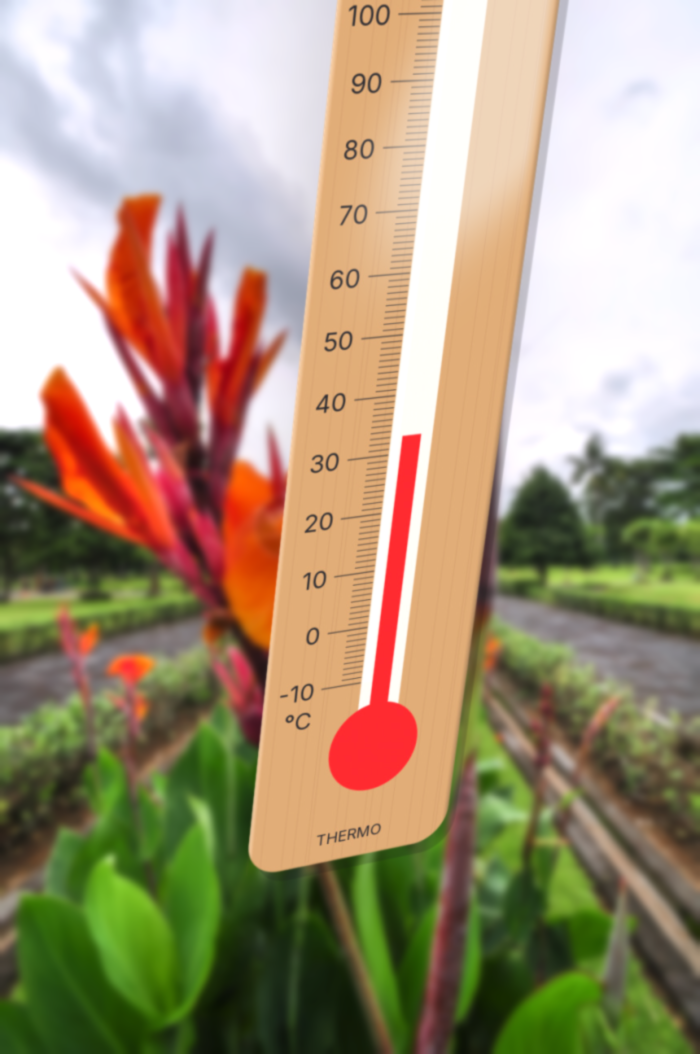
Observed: **33** °C
